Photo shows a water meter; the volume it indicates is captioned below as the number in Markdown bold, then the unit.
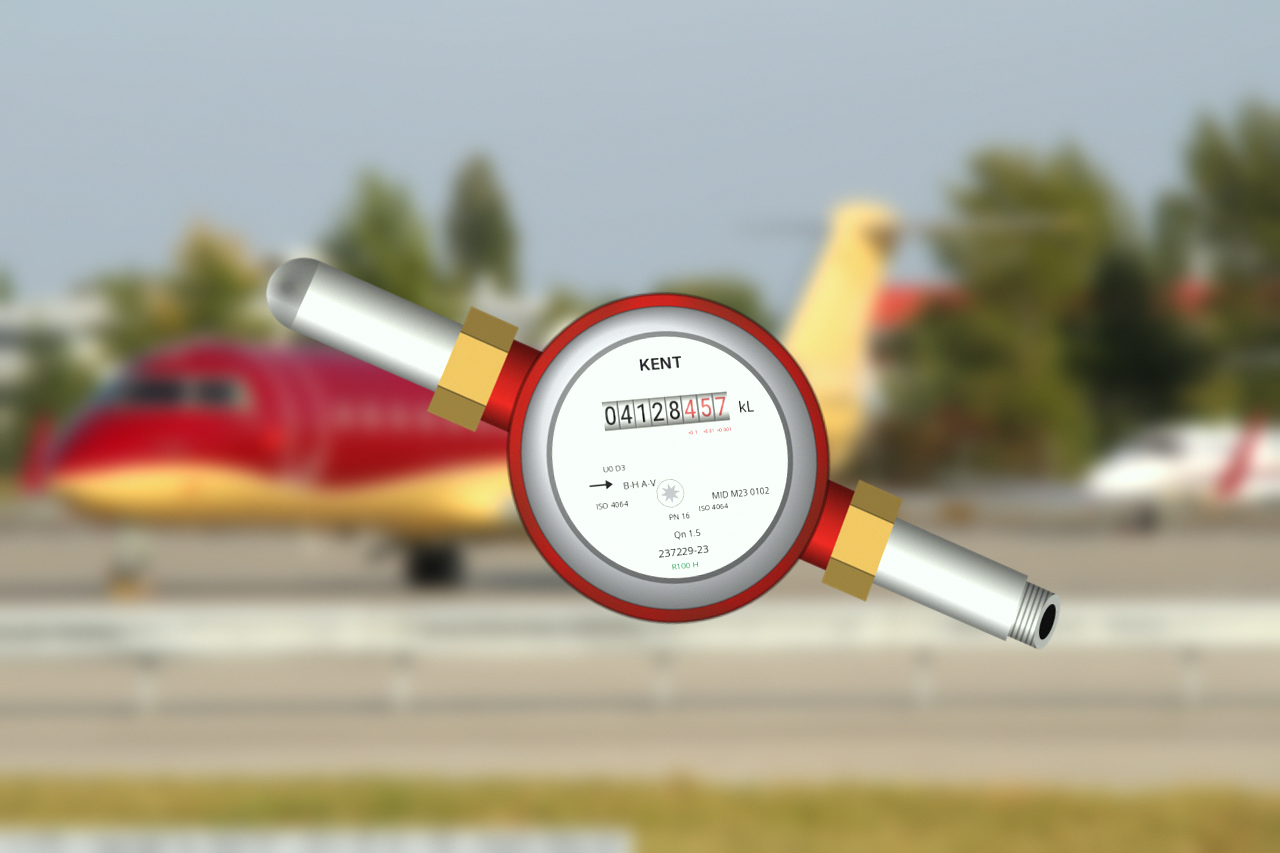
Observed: **4128.457** kL
